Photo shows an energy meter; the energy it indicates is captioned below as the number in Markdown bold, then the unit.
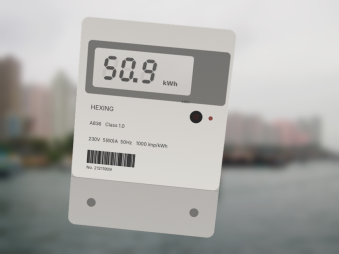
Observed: **50.9** kWh
